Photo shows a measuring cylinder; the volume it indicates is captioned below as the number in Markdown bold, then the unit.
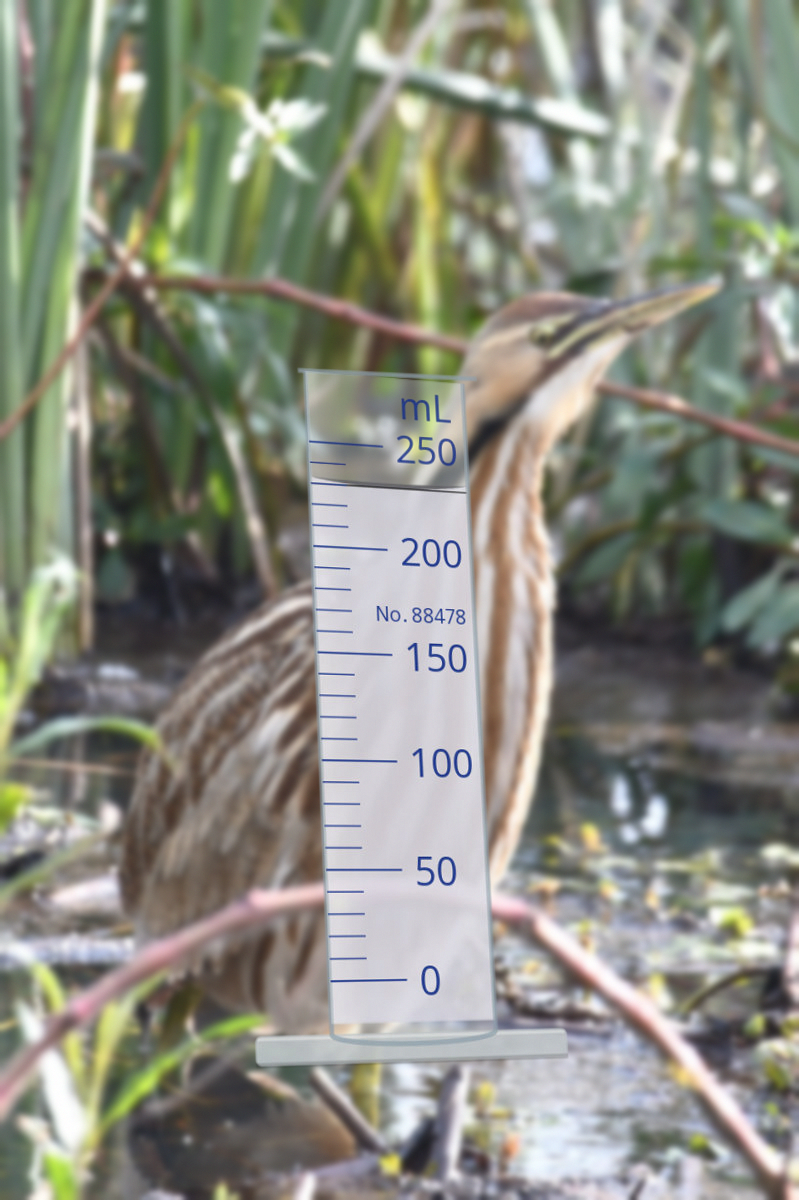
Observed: **230** mL
